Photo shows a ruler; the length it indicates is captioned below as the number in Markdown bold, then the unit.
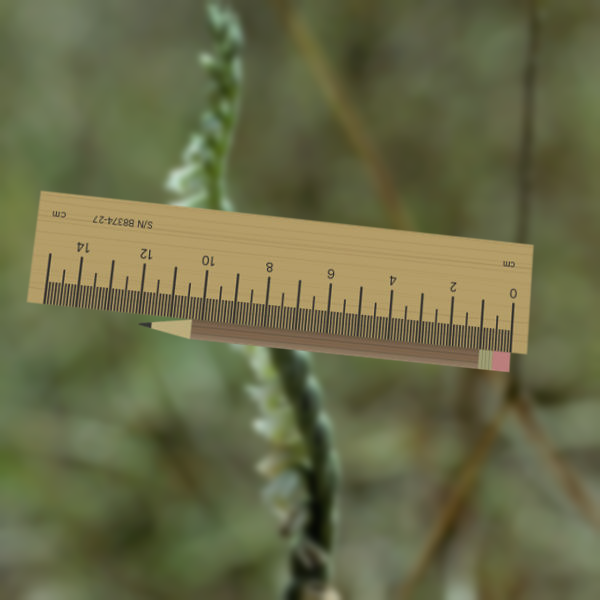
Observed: **12** cm
